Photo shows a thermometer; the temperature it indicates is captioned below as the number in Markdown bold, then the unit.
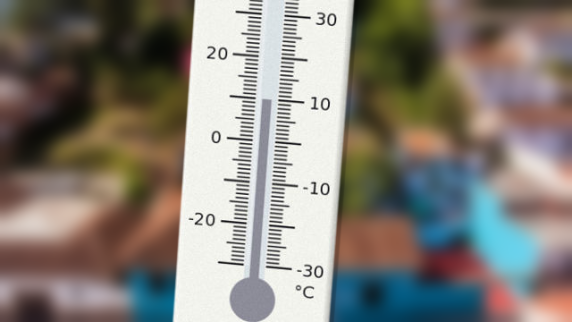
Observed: **10** °C
